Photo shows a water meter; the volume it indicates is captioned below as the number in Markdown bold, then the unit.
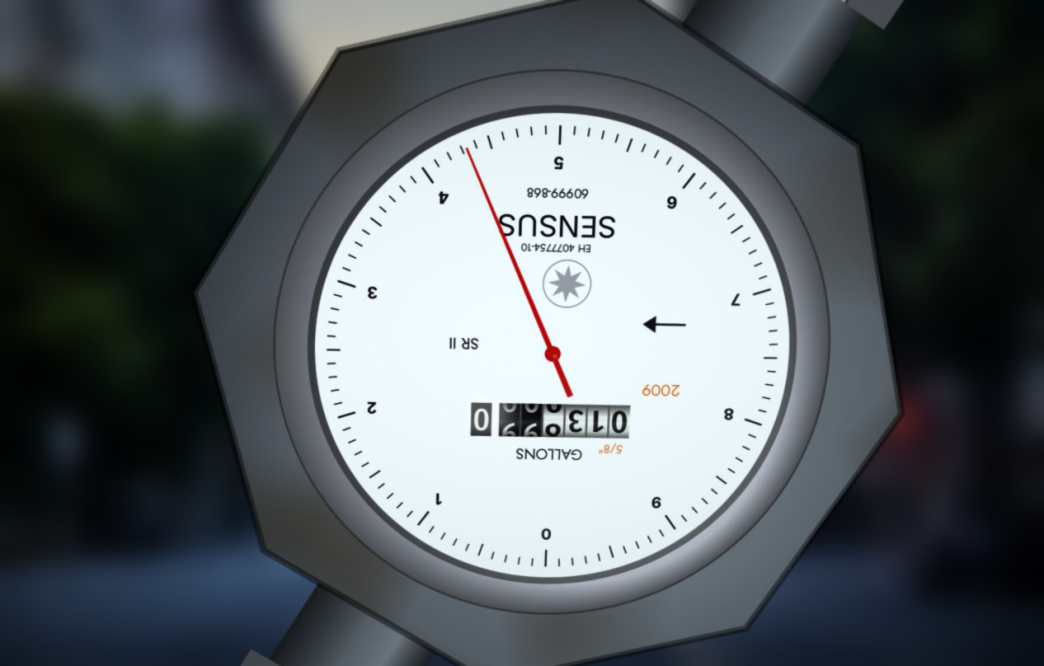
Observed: **138994.3** gal
